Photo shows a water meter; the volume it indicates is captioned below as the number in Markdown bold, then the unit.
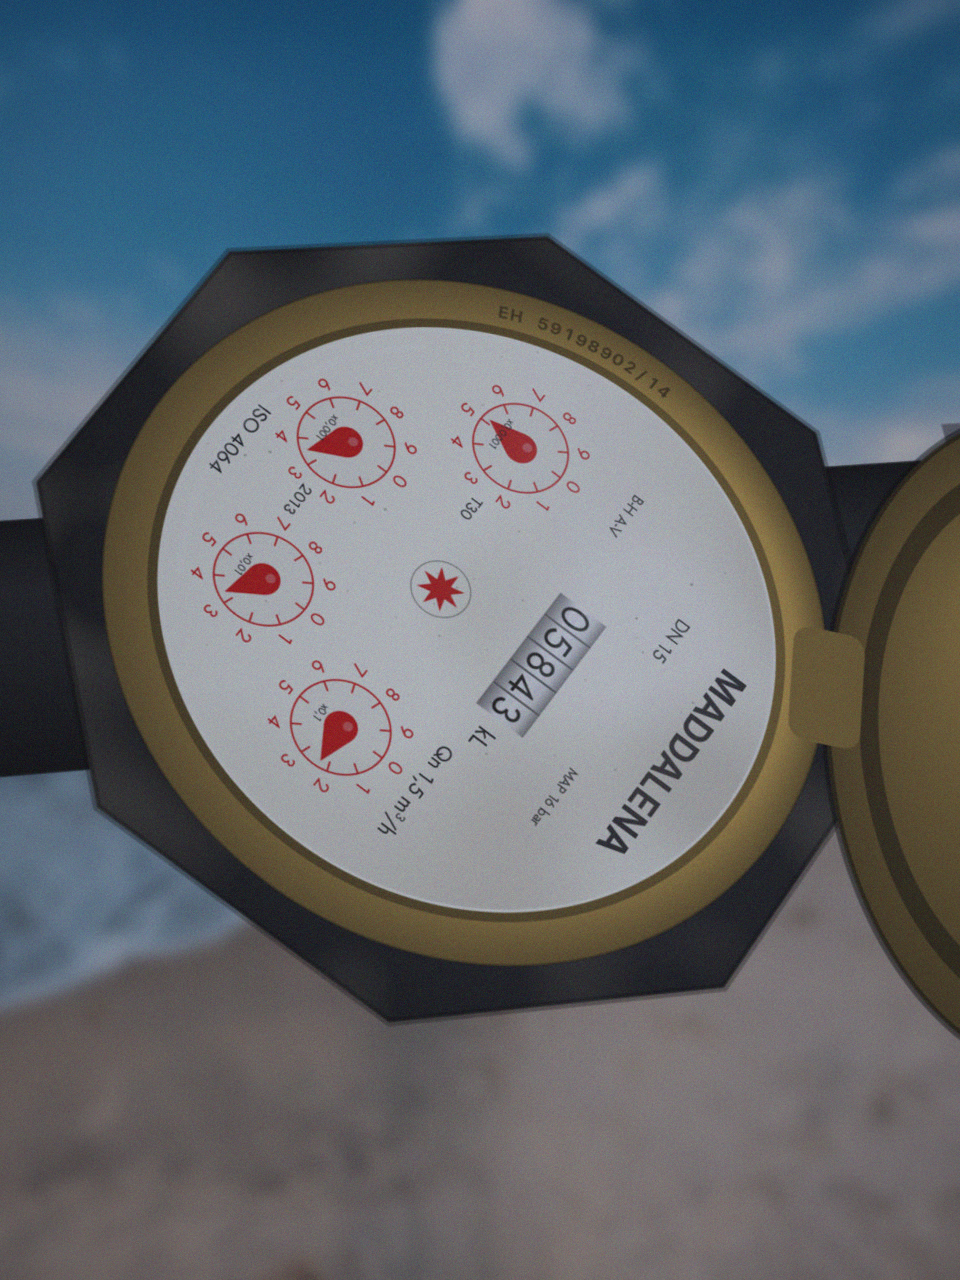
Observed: **5843.2335** kL
